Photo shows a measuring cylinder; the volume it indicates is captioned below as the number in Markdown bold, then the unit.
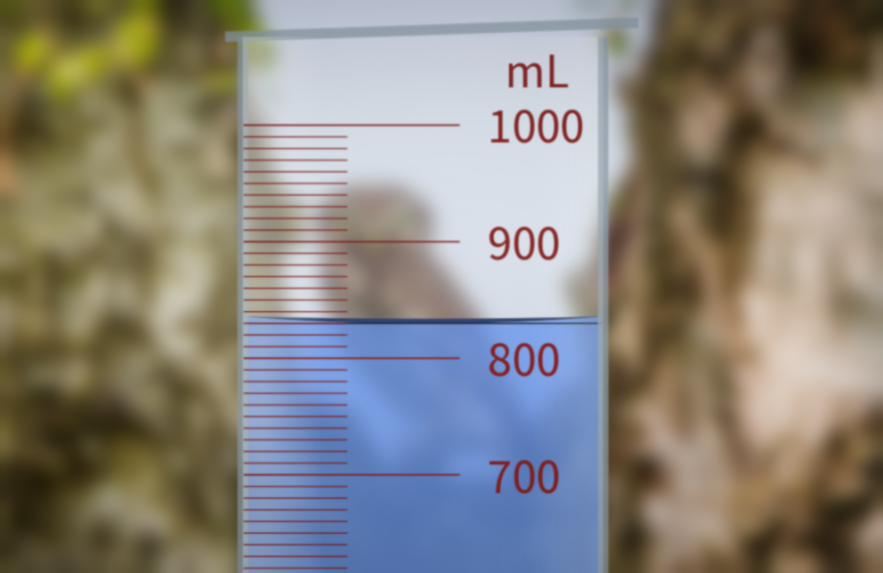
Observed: **830** mL
